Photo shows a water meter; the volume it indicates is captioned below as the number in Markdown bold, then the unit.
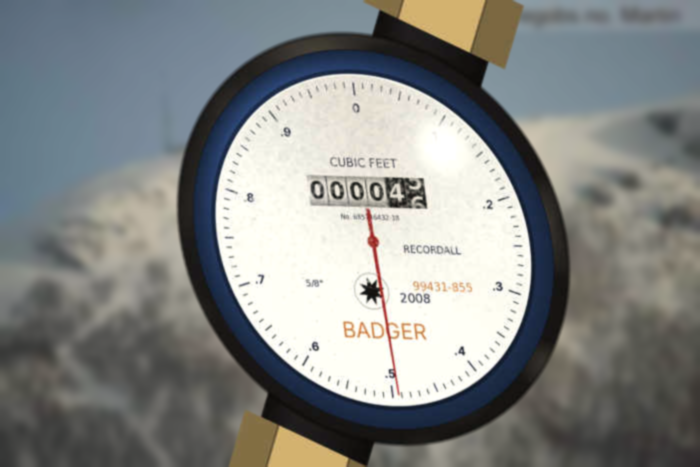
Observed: **45.49** ft³
